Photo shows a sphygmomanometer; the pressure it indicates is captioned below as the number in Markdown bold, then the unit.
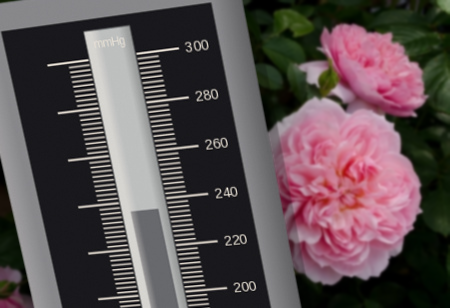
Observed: **236** mmHg
